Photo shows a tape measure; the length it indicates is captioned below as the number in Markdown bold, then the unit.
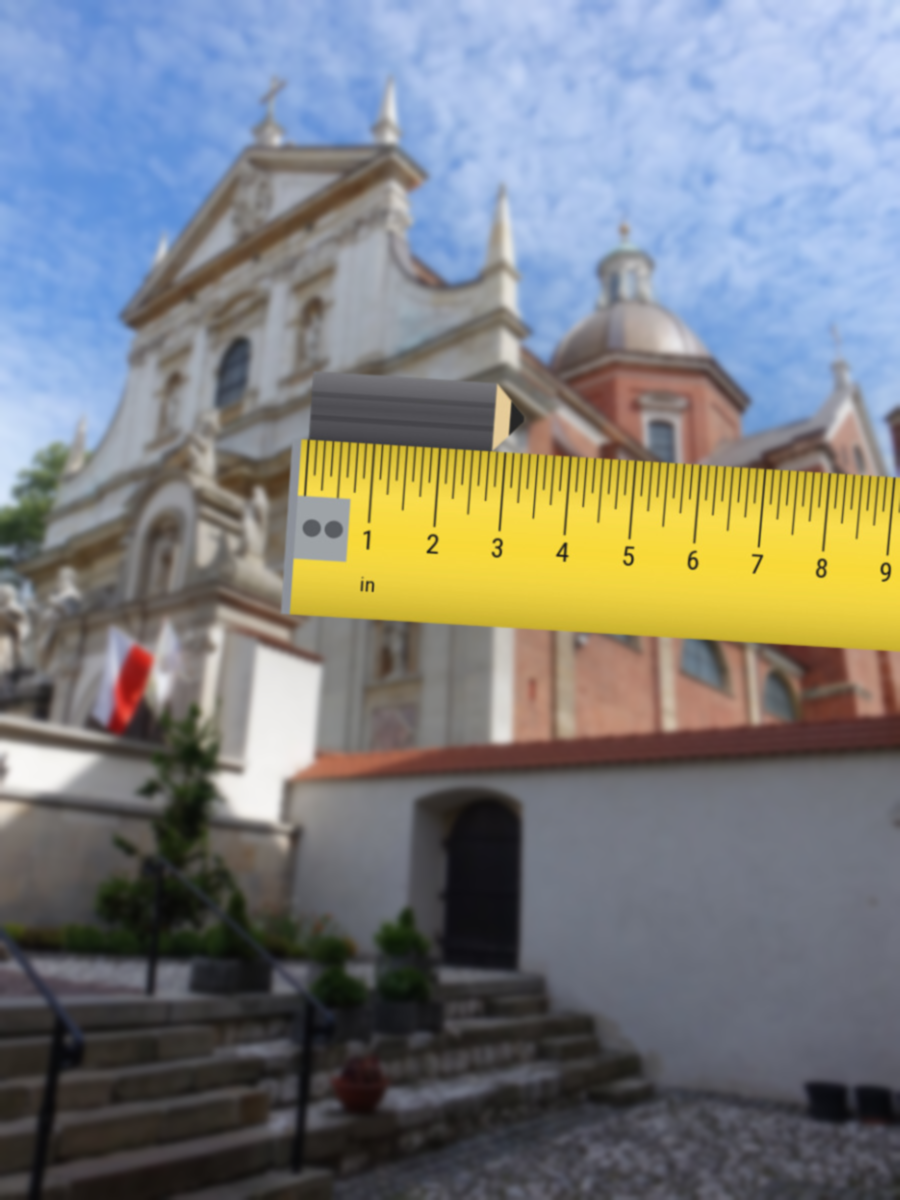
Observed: **3.25** in
